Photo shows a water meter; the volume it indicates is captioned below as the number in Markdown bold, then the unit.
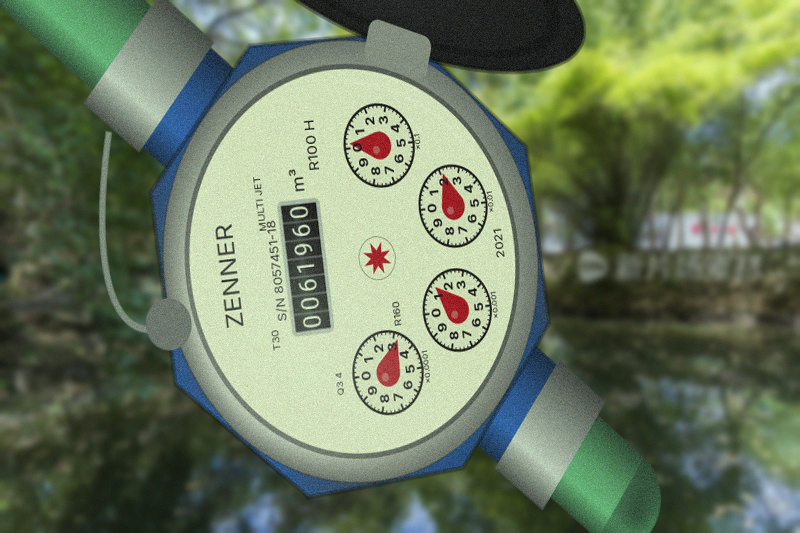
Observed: **61960.0213** m³
